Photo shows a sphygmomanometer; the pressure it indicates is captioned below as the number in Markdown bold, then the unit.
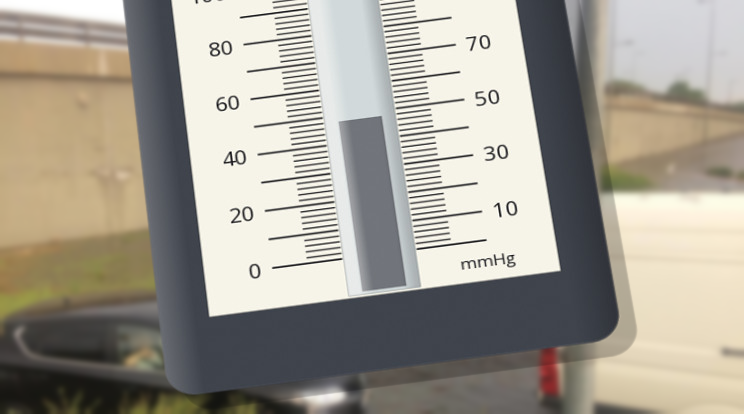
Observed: **48** mmHg
